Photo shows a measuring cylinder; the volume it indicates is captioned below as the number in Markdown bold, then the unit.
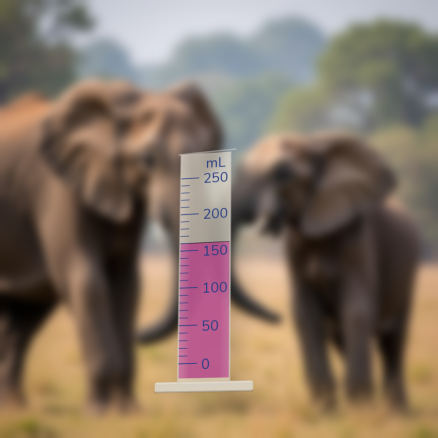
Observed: **160** mL
